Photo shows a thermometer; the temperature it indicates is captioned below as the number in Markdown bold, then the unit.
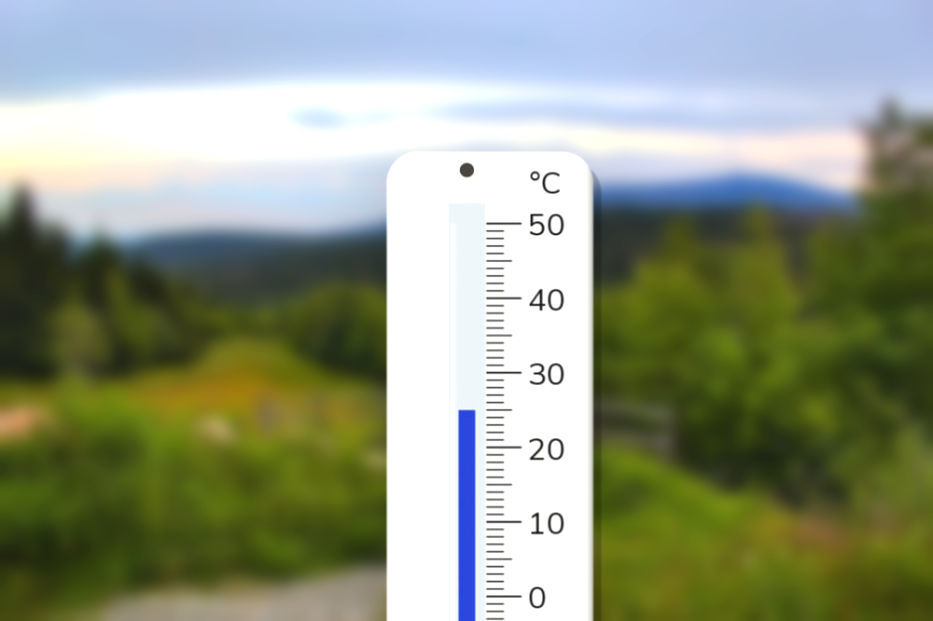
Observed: **25** °C
